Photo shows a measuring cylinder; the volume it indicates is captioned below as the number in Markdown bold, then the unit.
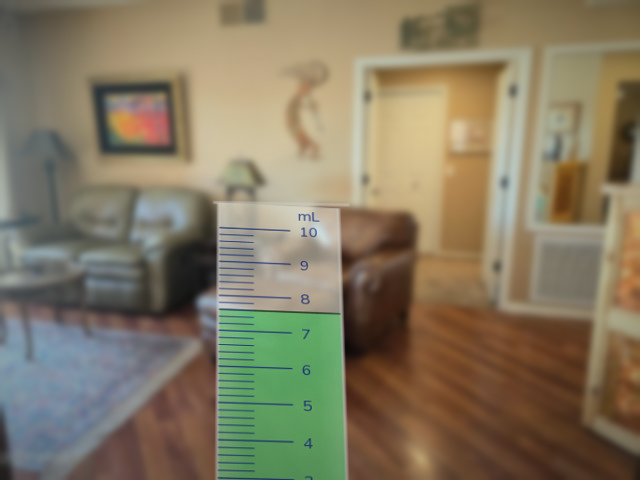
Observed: **7.6** mL
